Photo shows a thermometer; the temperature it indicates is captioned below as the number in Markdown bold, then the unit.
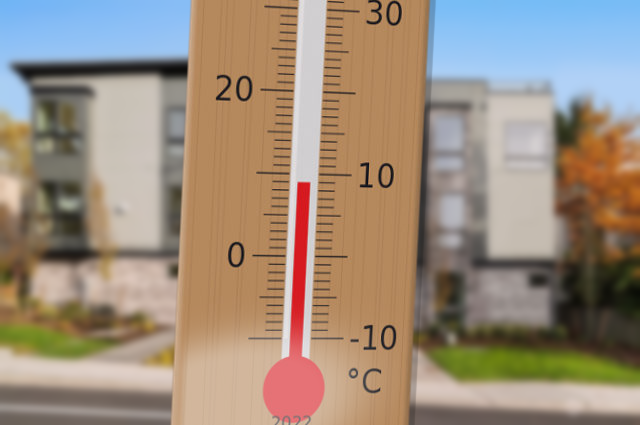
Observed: **9** °C
